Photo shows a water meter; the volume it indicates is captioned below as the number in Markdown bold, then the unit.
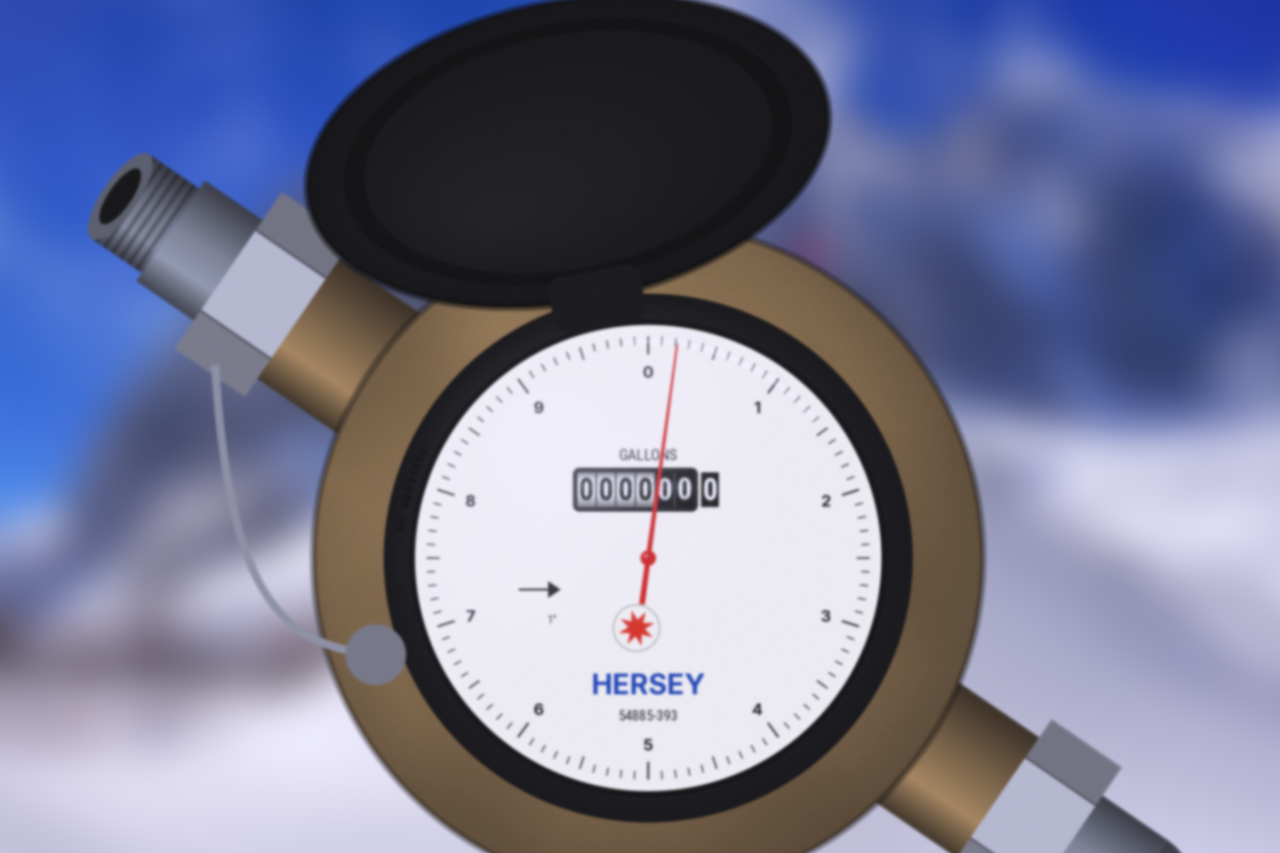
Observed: **0.2** gal
